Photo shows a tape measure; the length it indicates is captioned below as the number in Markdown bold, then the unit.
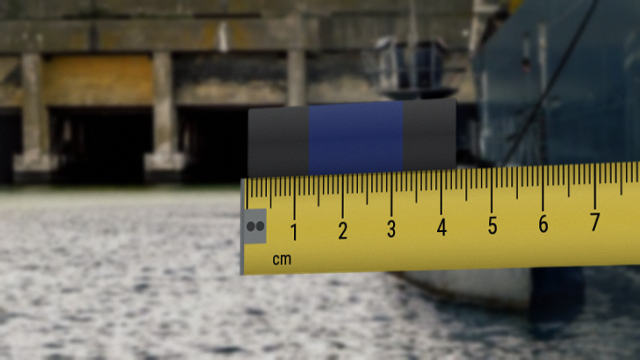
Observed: **4.3** cm
